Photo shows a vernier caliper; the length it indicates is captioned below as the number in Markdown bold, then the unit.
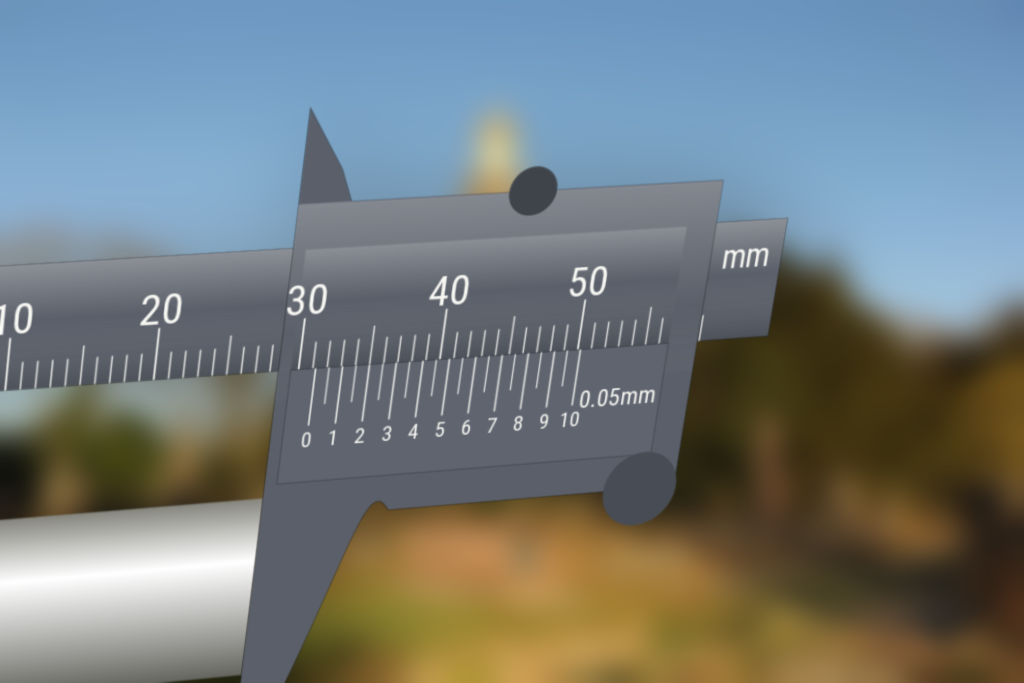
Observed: **31.2** mm
